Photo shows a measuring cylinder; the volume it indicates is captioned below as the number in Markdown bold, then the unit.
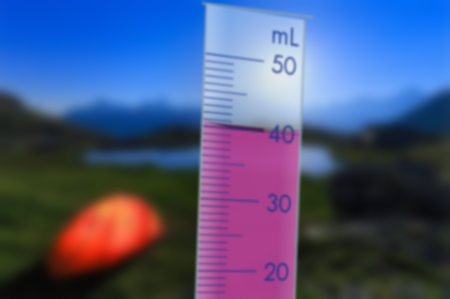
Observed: **40** mL
